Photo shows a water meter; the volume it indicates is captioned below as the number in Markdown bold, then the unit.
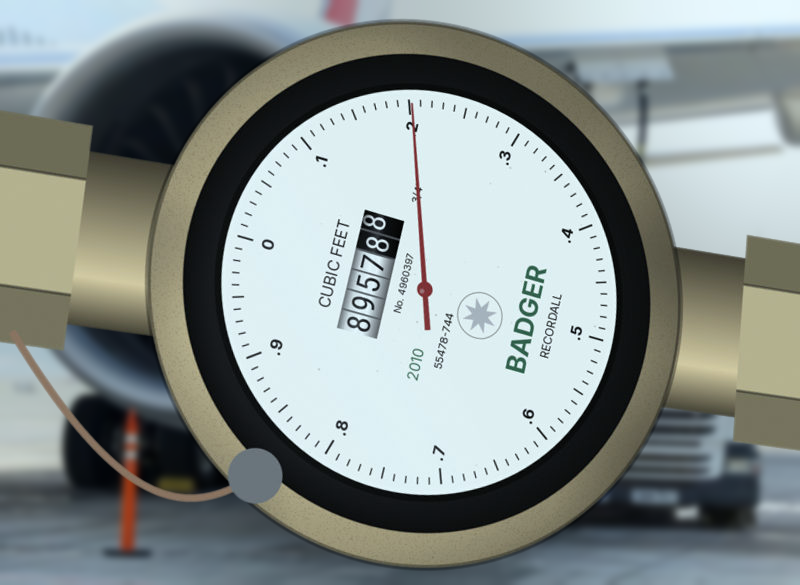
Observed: **895788.20** ft³
